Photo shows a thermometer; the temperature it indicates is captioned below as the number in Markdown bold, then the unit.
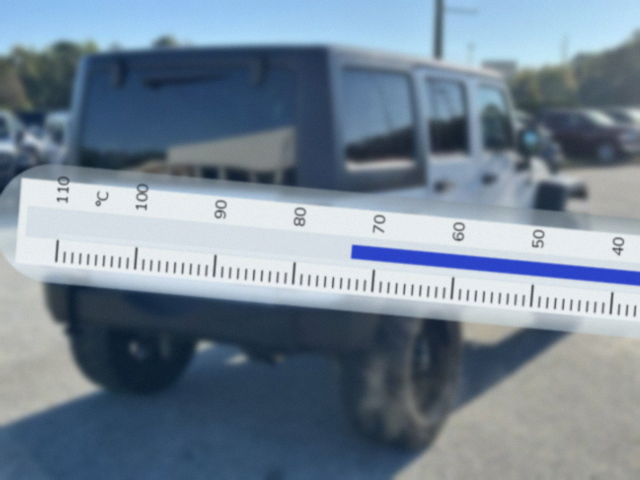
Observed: **73** °C
